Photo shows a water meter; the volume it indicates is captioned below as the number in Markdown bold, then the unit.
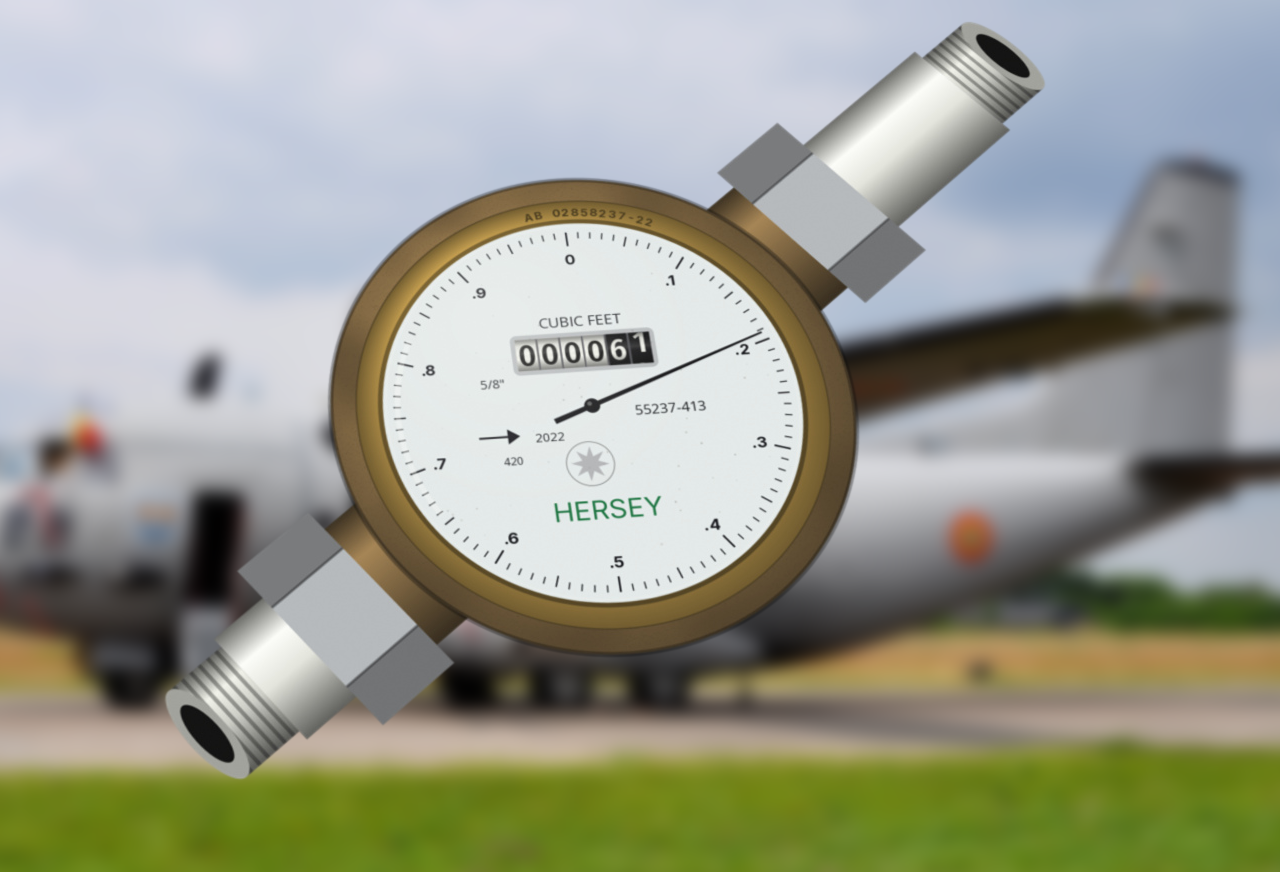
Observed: **61.19** ft³
